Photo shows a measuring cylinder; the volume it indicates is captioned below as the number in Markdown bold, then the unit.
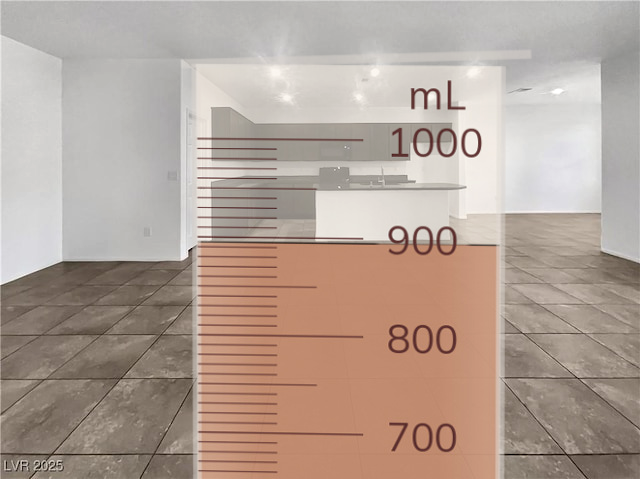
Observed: **895** mL
